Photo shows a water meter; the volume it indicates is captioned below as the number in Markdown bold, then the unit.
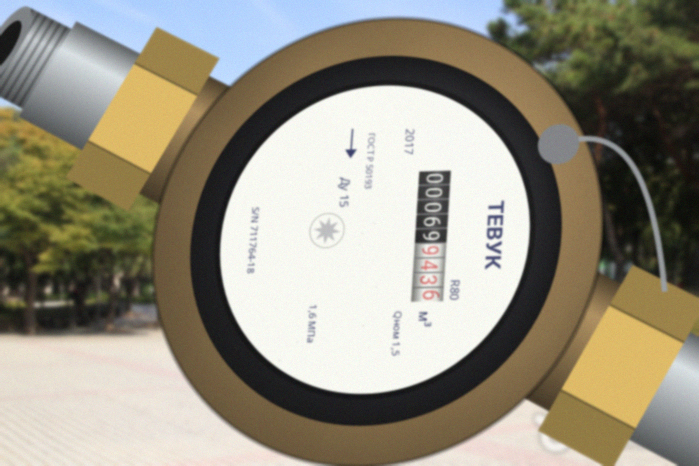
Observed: **69.9436** m³
